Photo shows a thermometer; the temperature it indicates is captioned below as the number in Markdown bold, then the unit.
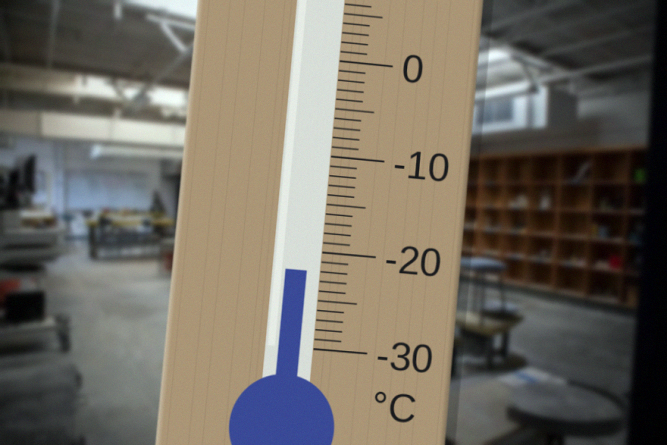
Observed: **-22** °C
